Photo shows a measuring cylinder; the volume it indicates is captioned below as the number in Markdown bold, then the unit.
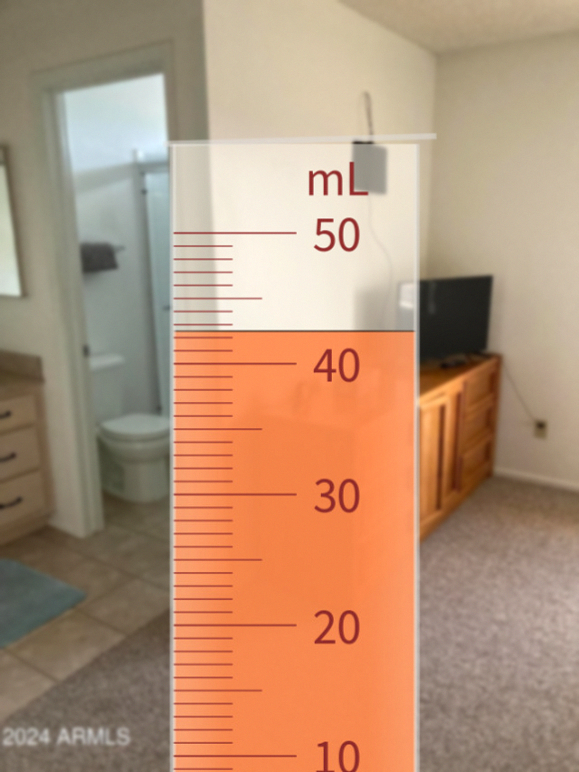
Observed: **42.5** mL
